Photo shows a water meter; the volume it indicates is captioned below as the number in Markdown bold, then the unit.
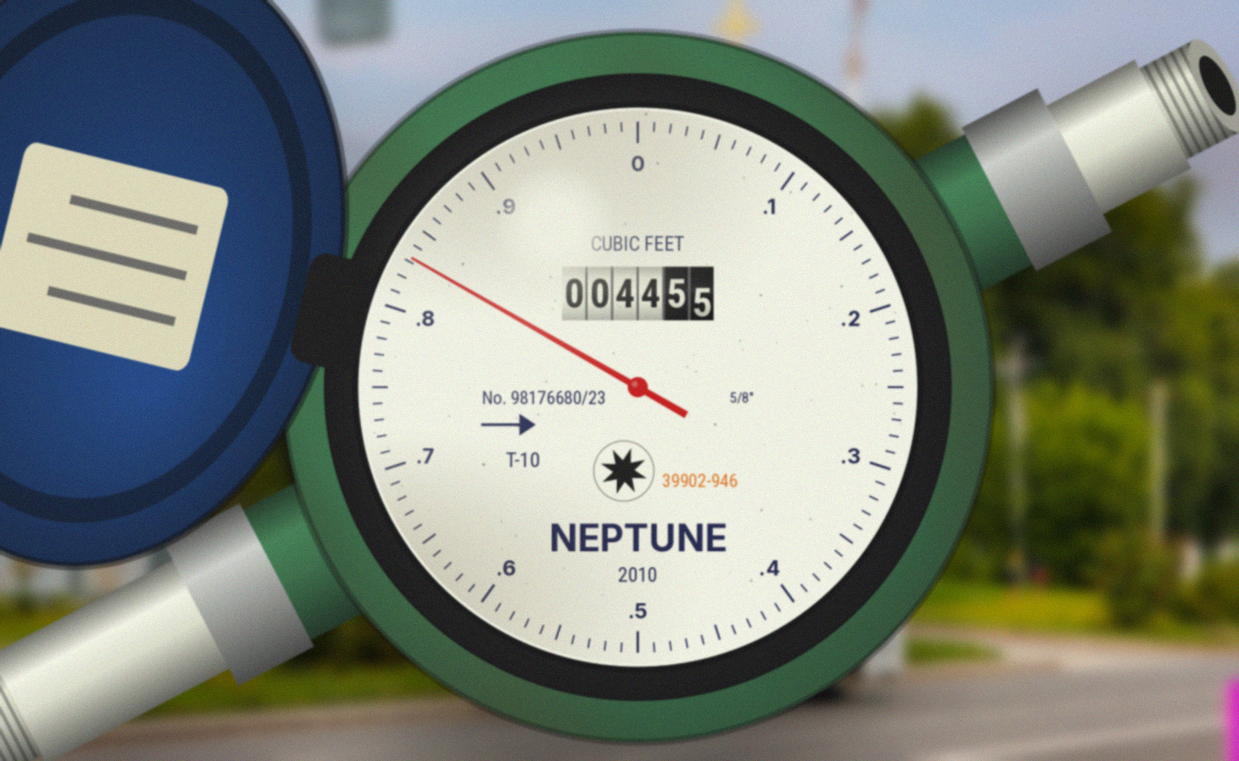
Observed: **4454.83** ft³
